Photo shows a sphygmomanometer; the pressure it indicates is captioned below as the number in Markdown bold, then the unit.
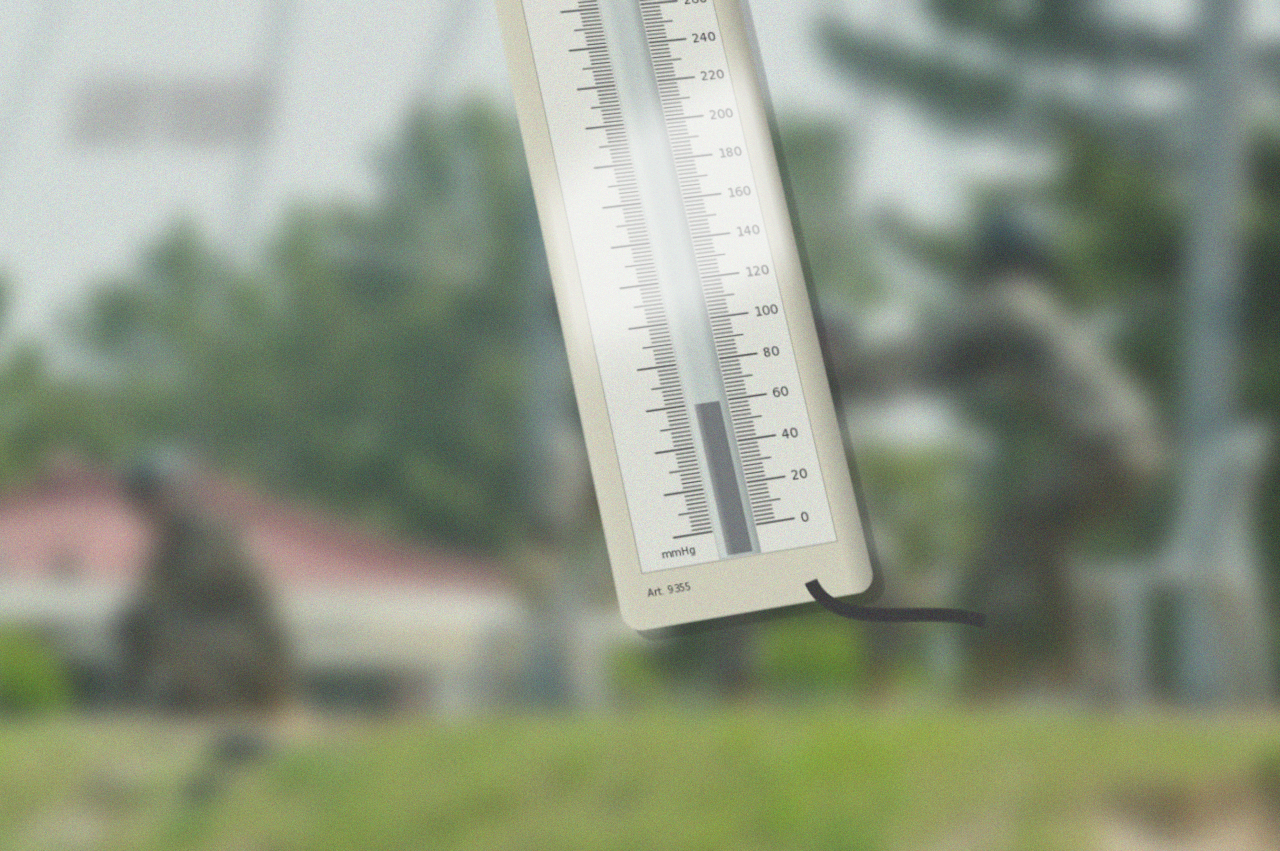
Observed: **60** mmHg
